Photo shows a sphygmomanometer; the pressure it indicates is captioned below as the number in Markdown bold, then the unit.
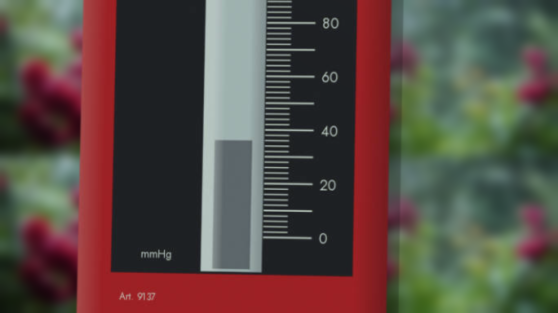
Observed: **36** mmHg
